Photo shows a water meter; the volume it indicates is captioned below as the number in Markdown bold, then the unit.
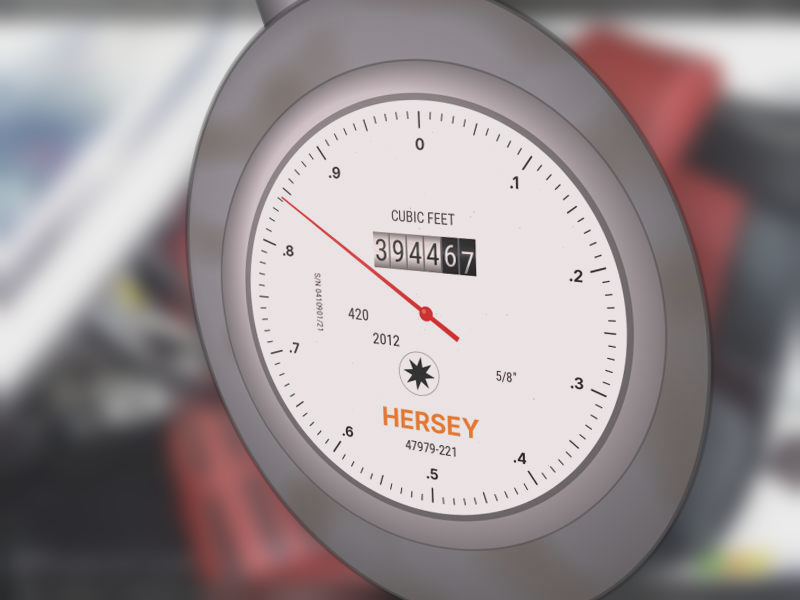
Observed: **394466.84** ft³
